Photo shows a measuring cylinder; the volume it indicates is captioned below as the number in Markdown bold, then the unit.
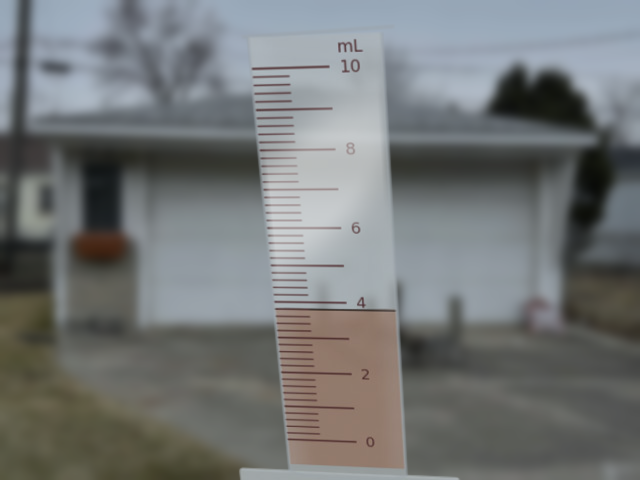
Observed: **3.8** mL
